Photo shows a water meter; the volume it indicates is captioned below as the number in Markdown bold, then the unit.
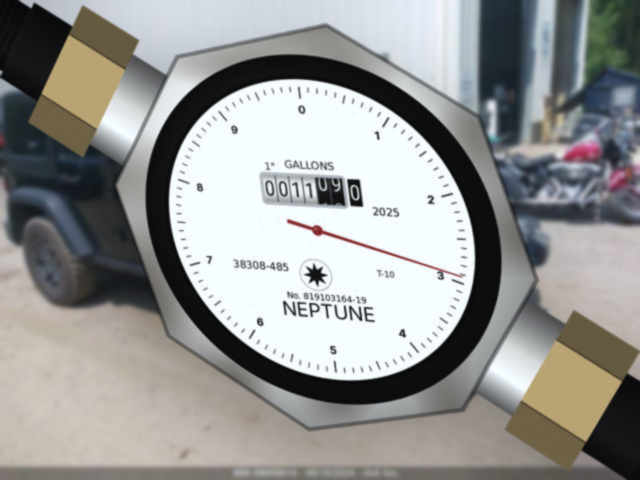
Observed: **11092.9** gal
